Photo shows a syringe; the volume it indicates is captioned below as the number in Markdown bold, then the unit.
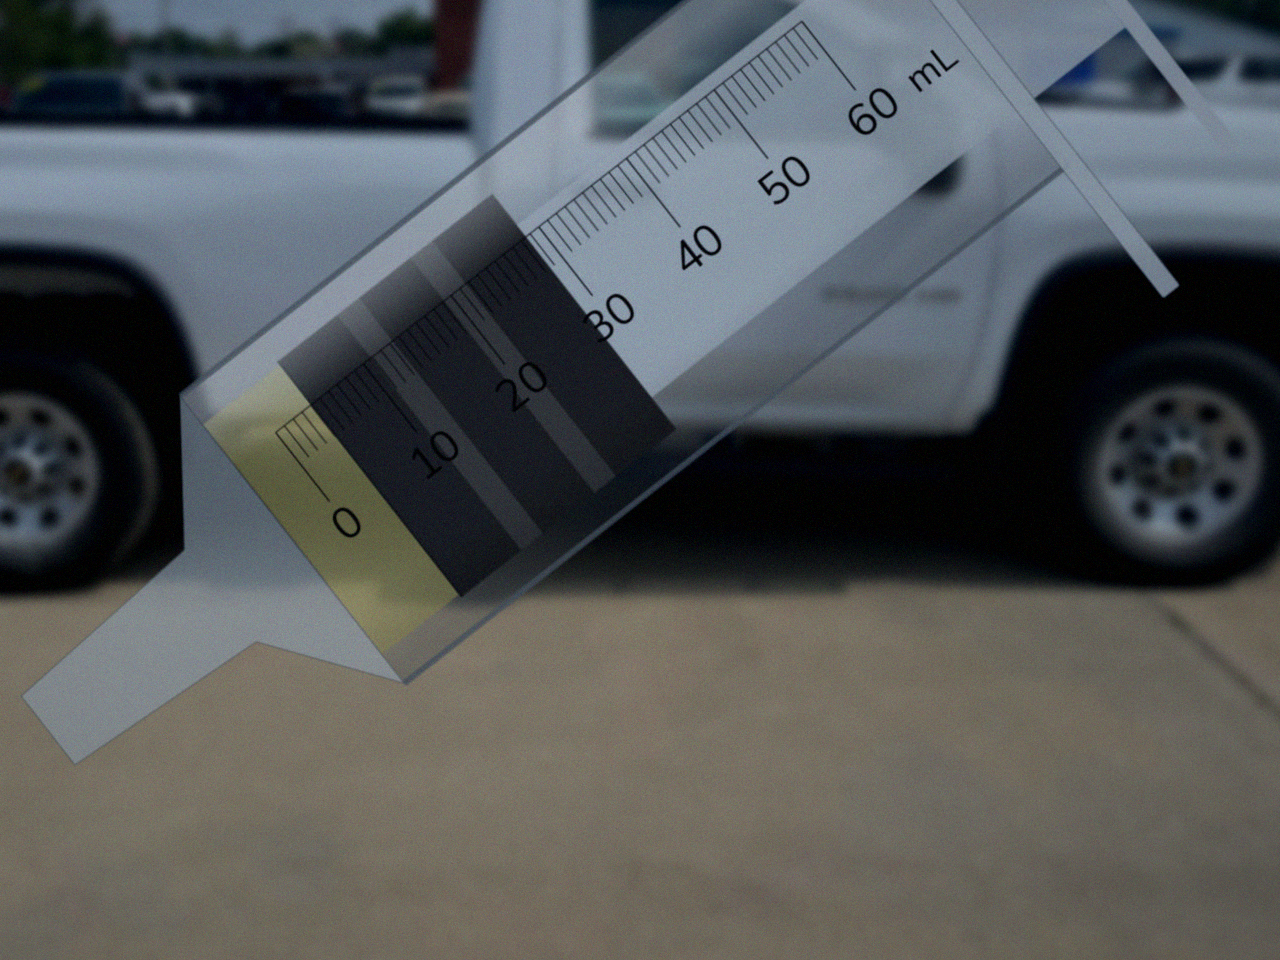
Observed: **4** mL
